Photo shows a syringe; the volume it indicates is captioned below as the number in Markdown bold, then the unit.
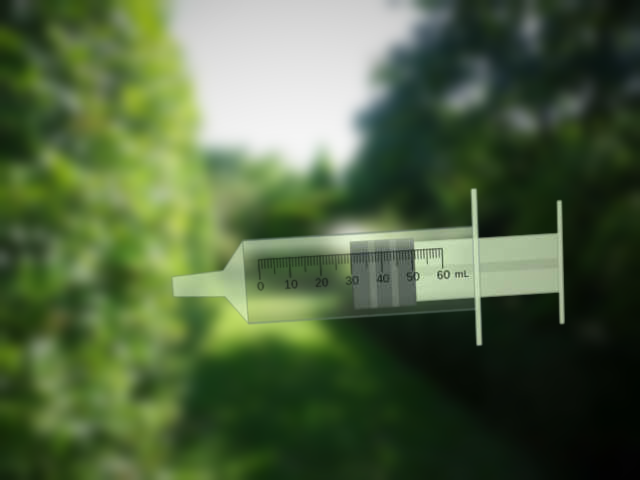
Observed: **30** mL
